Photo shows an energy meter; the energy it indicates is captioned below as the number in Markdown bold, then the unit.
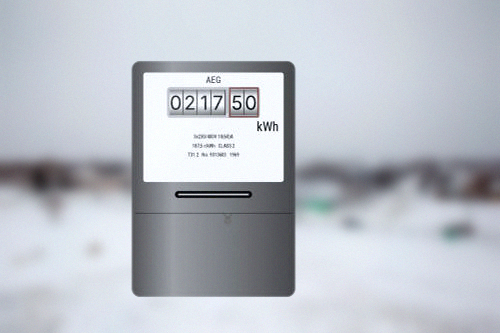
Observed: **217.50** kWh
